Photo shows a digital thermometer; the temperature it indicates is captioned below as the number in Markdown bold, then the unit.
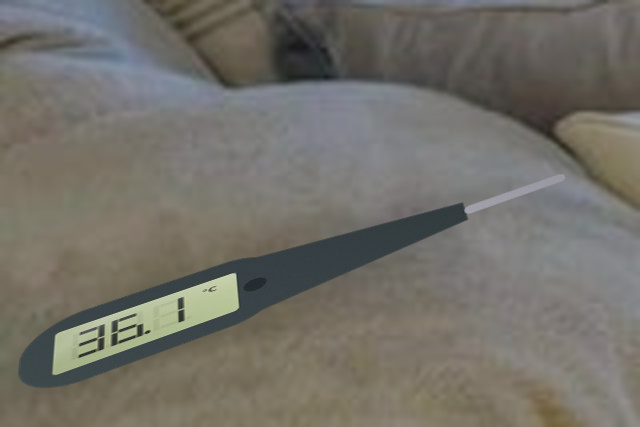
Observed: **36.1** °C
